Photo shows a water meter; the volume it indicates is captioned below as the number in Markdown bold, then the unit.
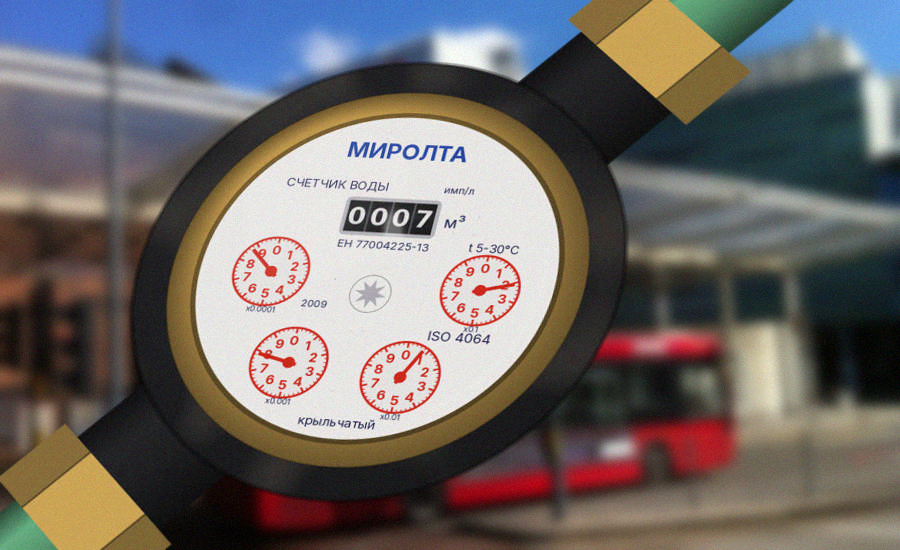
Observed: **7.2078** m³
